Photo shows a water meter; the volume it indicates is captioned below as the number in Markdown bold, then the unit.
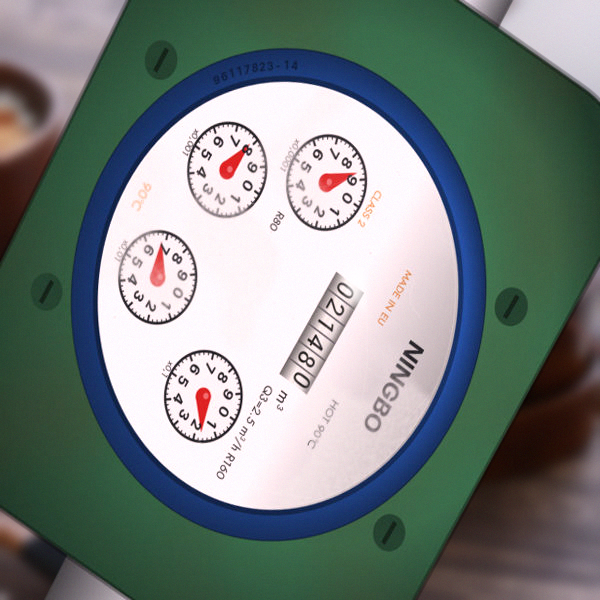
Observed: **21480.1678** m³
